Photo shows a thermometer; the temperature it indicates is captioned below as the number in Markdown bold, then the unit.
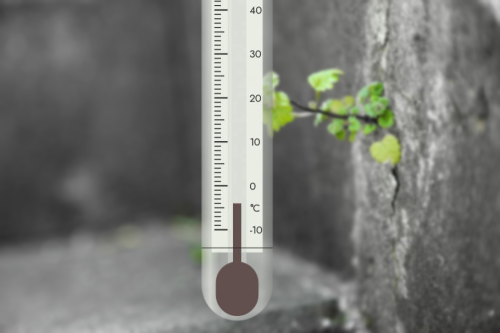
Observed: **-4** °C
